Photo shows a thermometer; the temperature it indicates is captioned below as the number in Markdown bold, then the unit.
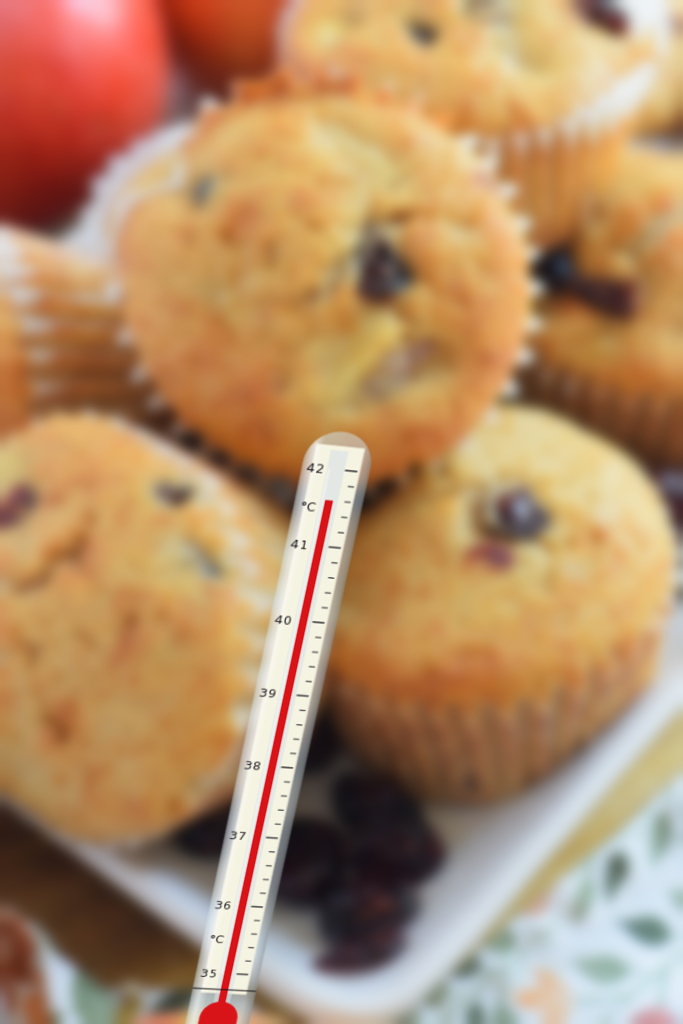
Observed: **41.6** °C
